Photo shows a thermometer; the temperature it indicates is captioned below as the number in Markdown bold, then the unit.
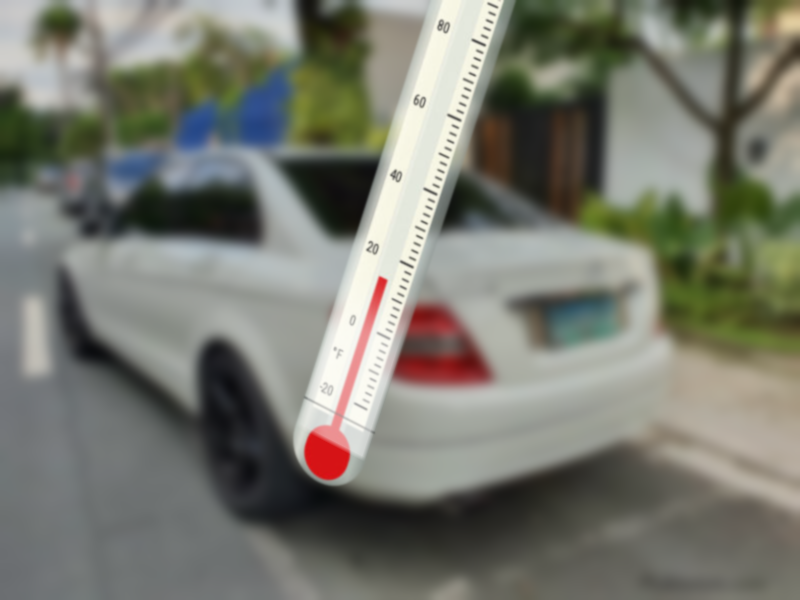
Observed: **14** °F
